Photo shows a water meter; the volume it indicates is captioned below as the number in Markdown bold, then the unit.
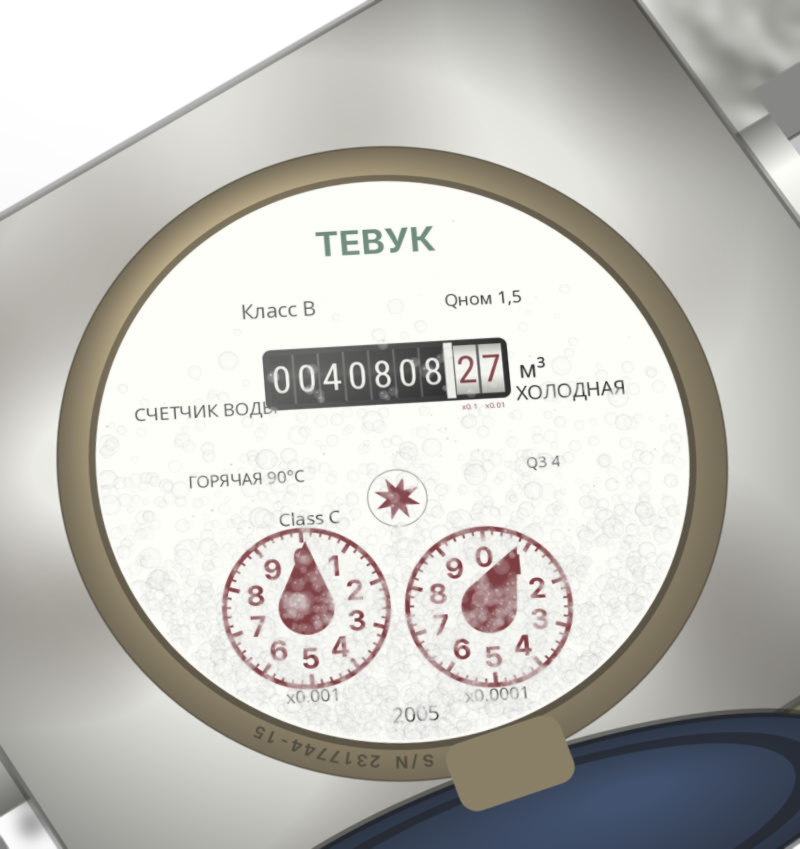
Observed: **40808.2700** m³
